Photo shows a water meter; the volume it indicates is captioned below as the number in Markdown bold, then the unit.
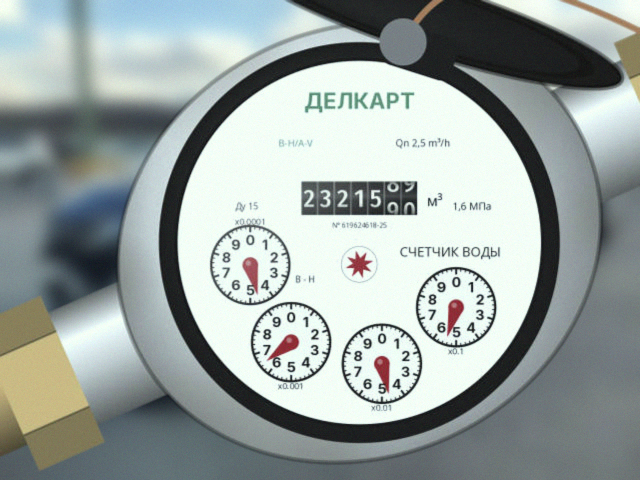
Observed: **2321589.5464** m³
